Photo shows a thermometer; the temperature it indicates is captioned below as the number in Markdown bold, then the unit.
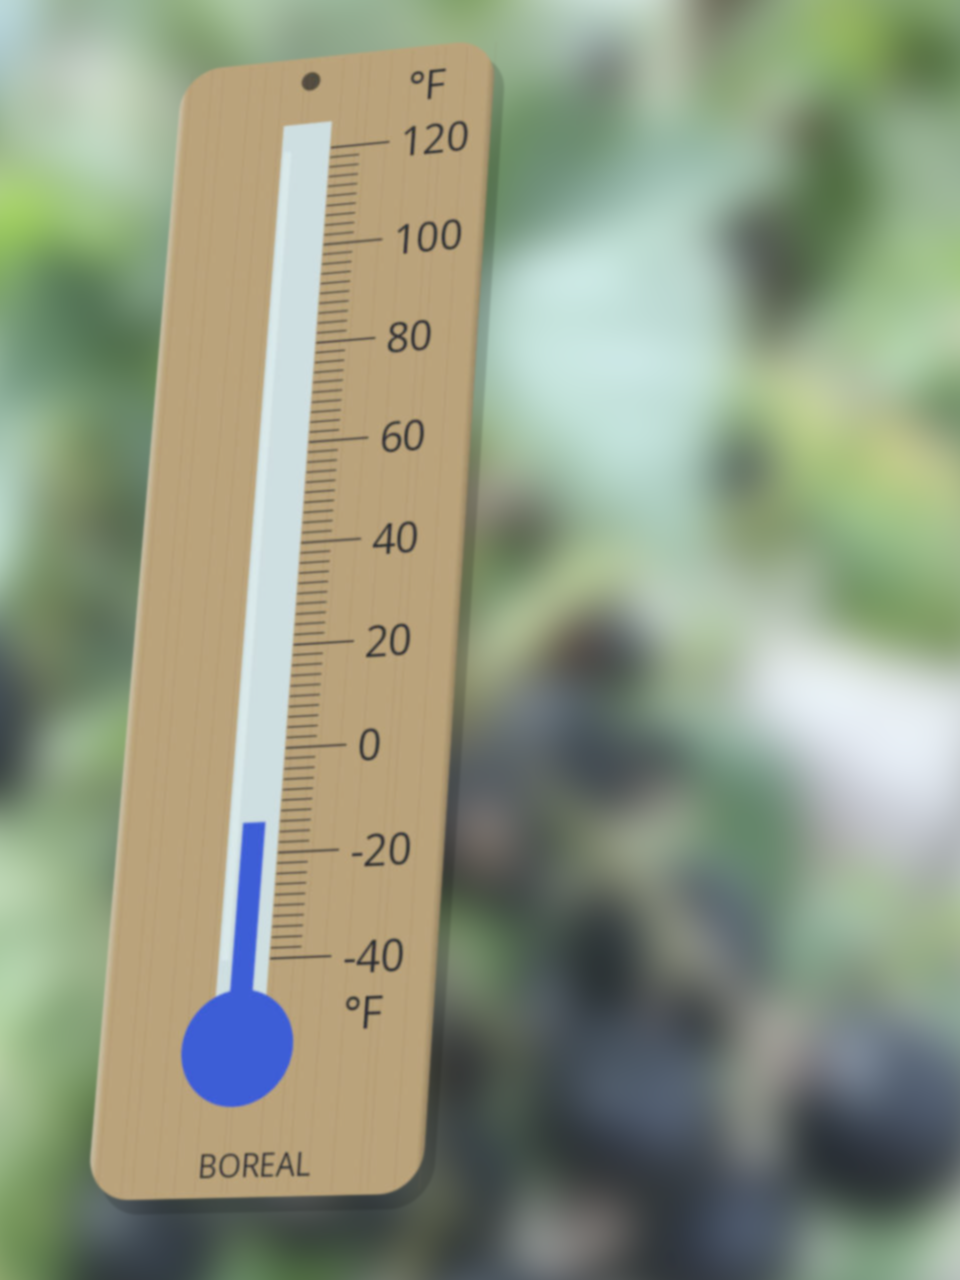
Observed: **-14** °F
